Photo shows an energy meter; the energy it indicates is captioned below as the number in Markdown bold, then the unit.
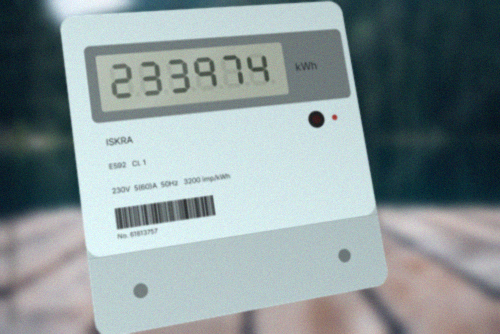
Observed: **233974** kWh
